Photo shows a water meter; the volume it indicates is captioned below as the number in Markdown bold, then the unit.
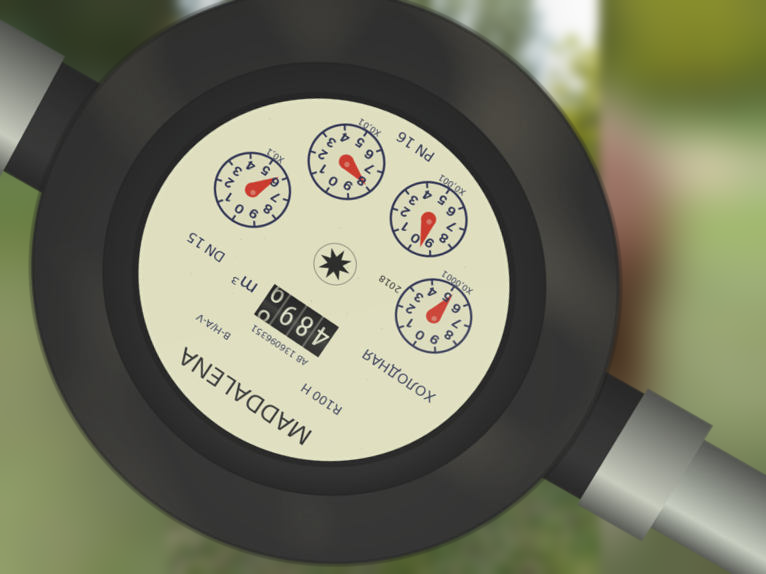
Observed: **4898.5795** m³
